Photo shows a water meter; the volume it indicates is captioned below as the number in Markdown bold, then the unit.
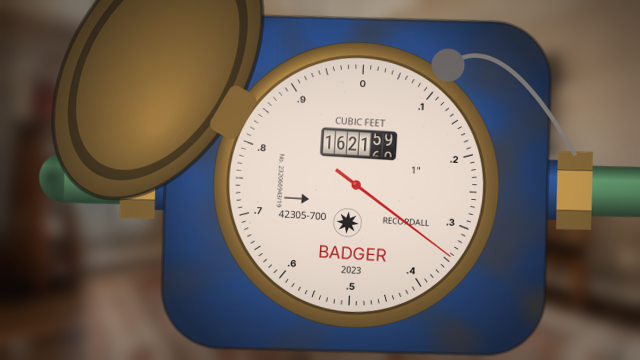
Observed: **162159.34** ft³
